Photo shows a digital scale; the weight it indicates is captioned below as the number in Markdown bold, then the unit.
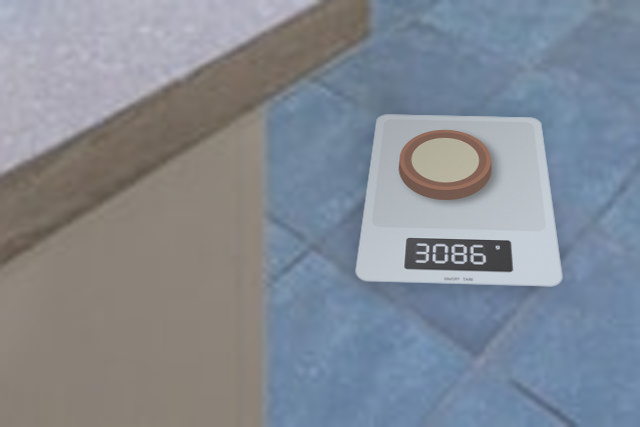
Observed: **3086** g
